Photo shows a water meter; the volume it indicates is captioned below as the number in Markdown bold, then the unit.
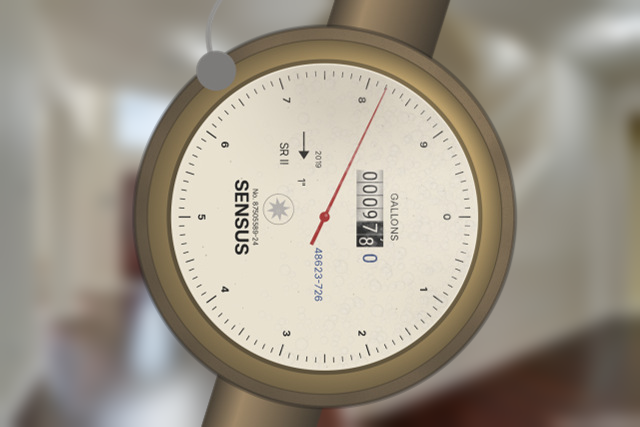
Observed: **9778.2** gal
